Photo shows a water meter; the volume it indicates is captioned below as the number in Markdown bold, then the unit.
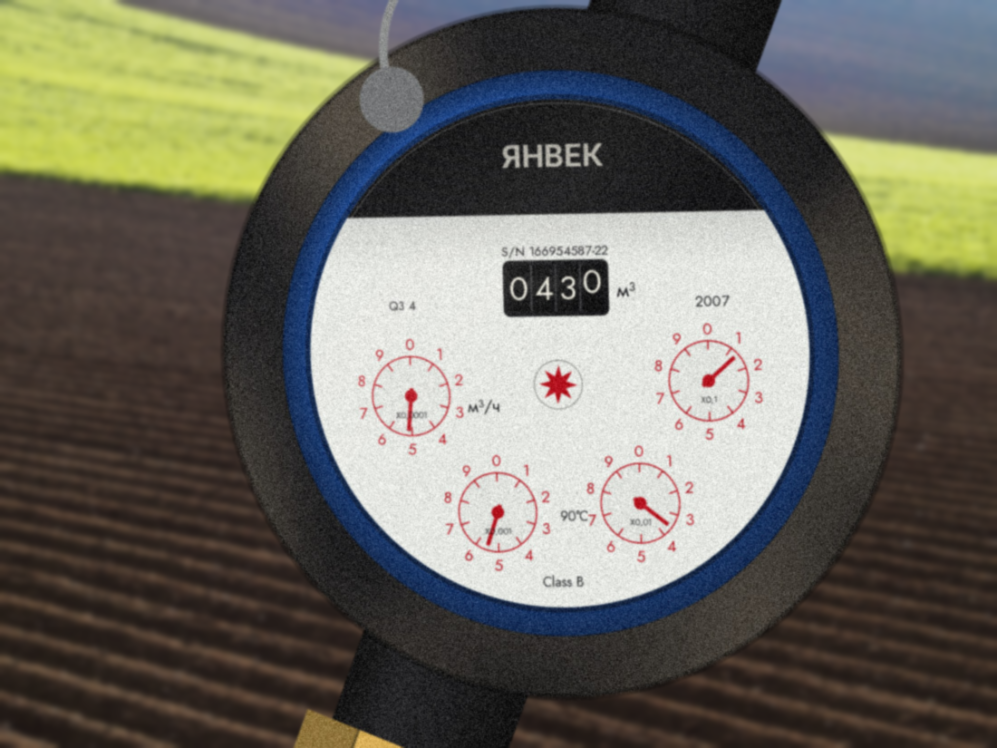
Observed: **430.1355** m³
